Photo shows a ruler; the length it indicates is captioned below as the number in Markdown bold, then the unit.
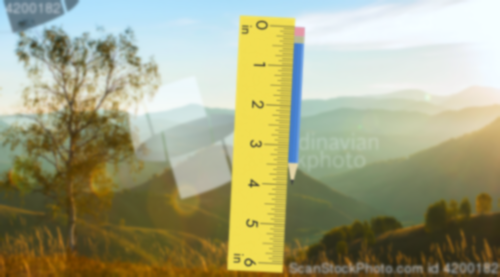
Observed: **4** in
